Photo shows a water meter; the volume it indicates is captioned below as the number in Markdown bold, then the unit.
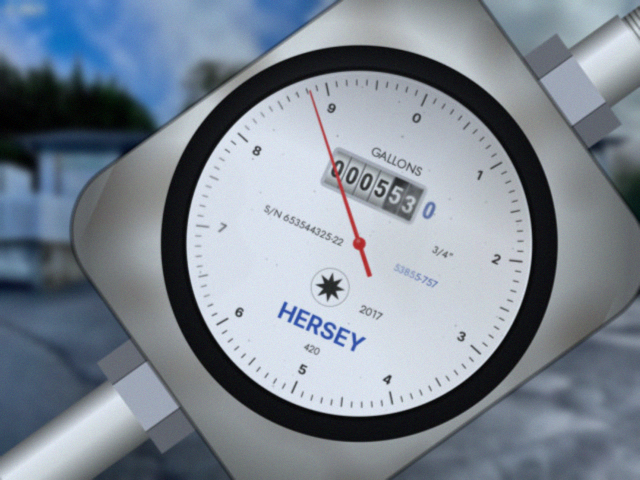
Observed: **5528.8** gal
